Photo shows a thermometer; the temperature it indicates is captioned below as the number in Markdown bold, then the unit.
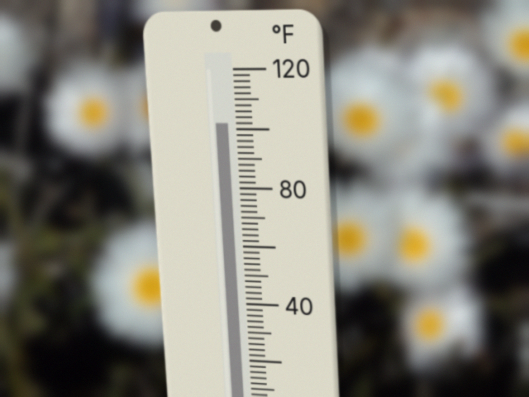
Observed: **102** °F
